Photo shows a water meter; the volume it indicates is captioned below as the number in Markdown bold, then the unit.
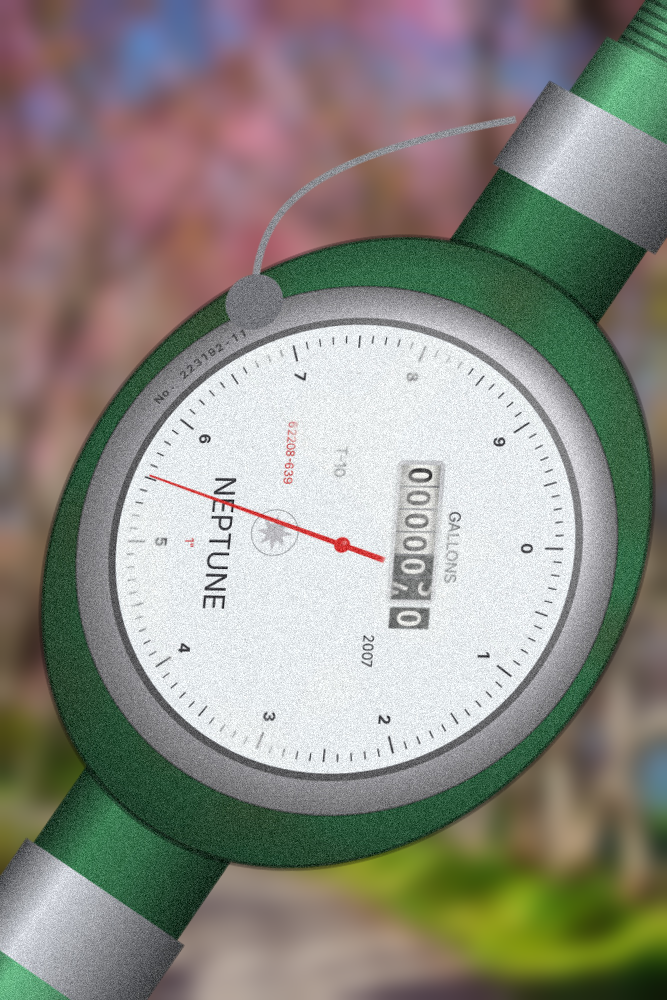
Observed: **35.5** gal
